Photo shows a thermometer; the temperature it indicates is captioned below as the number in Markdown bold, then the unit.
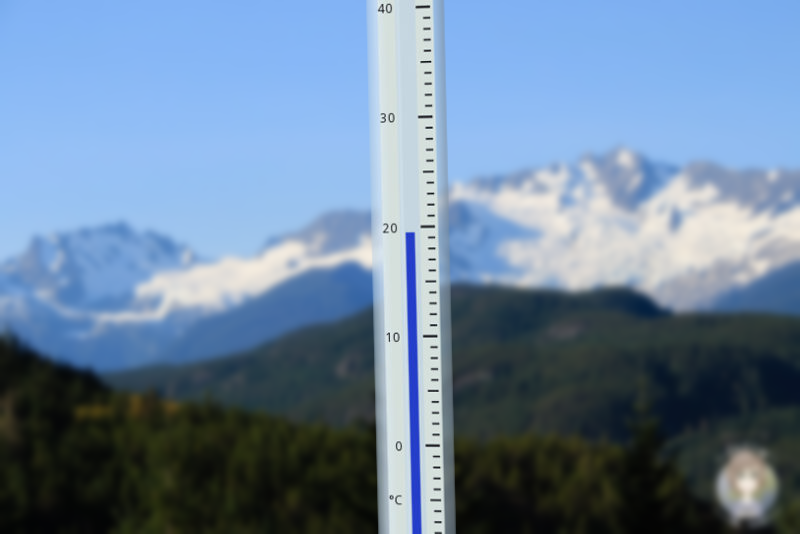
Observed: **19.5** °C
